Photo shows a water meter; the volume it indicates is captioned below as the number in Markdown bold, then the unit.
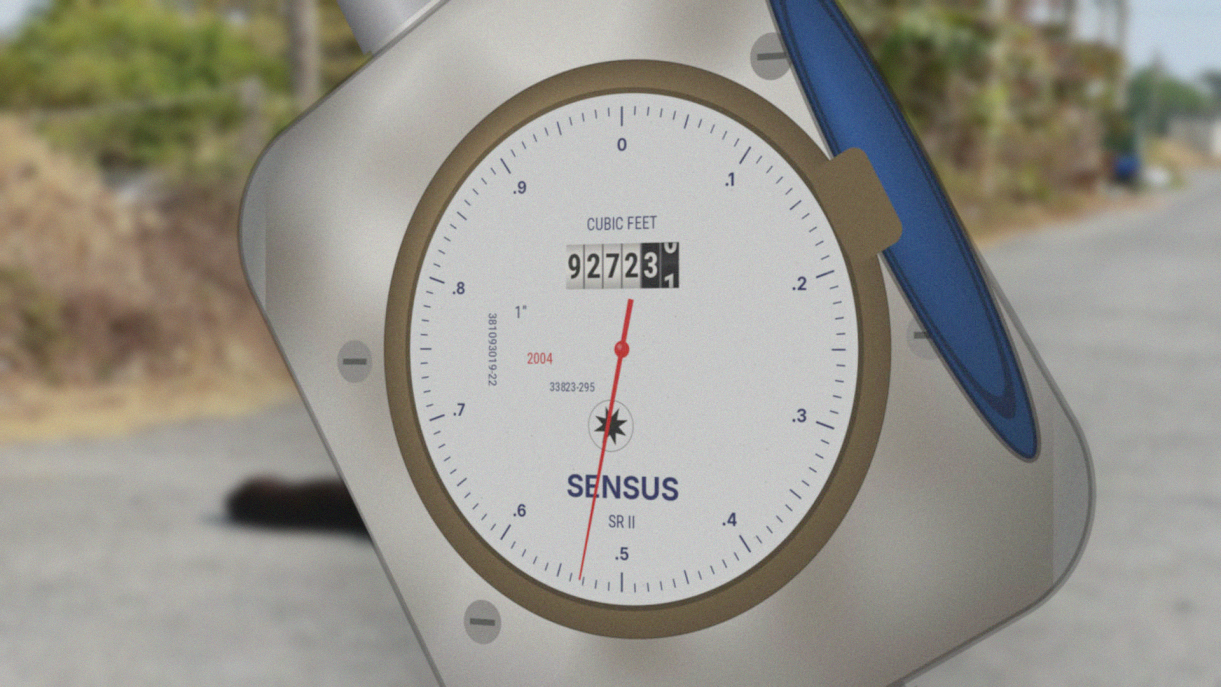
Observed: **927230.53** ft³
